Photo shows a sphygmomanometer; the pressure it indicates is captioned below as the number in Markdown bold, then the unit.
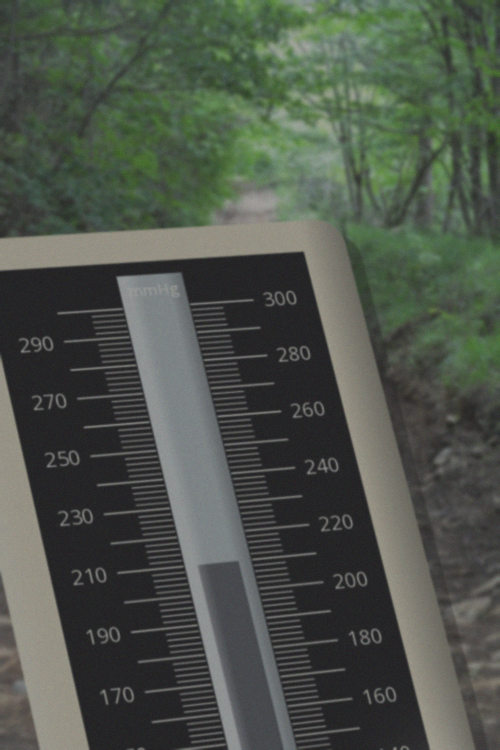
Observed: **210** mmHg
